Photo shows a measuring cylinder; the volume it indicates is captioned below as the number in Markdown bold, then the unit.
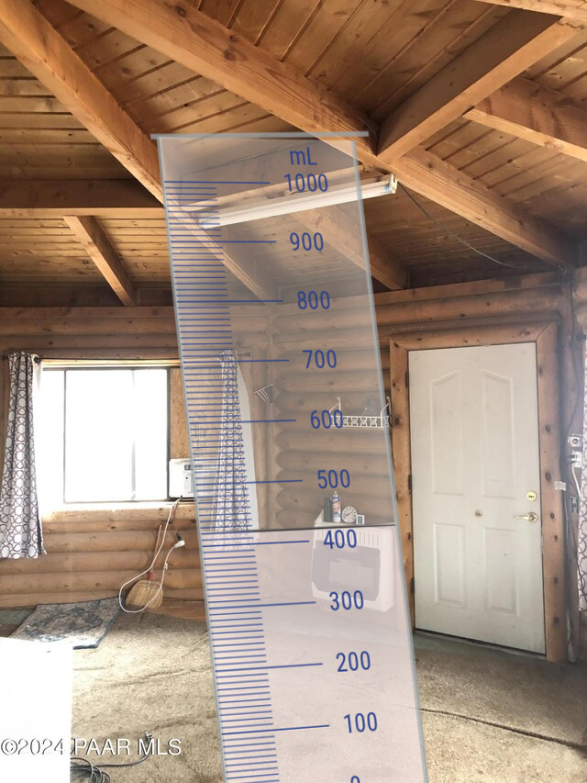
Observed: **420** mL
